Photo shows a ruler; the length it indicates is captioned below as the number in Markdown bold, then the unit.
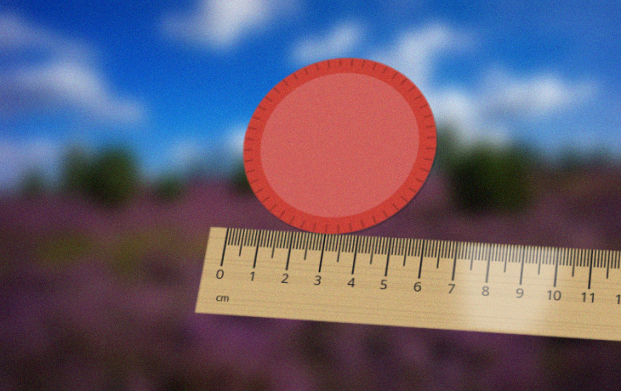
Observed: **6** cm
